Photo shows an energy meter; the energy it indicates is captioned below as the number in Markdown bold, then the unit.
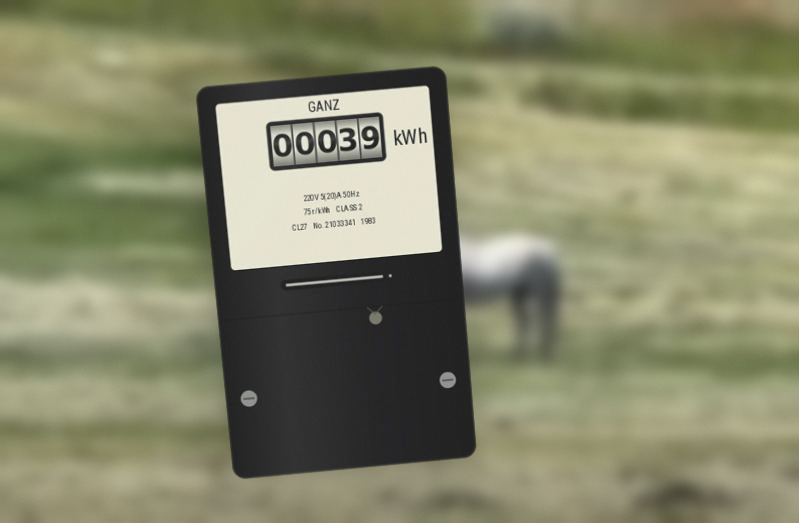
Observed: **39** kWh
